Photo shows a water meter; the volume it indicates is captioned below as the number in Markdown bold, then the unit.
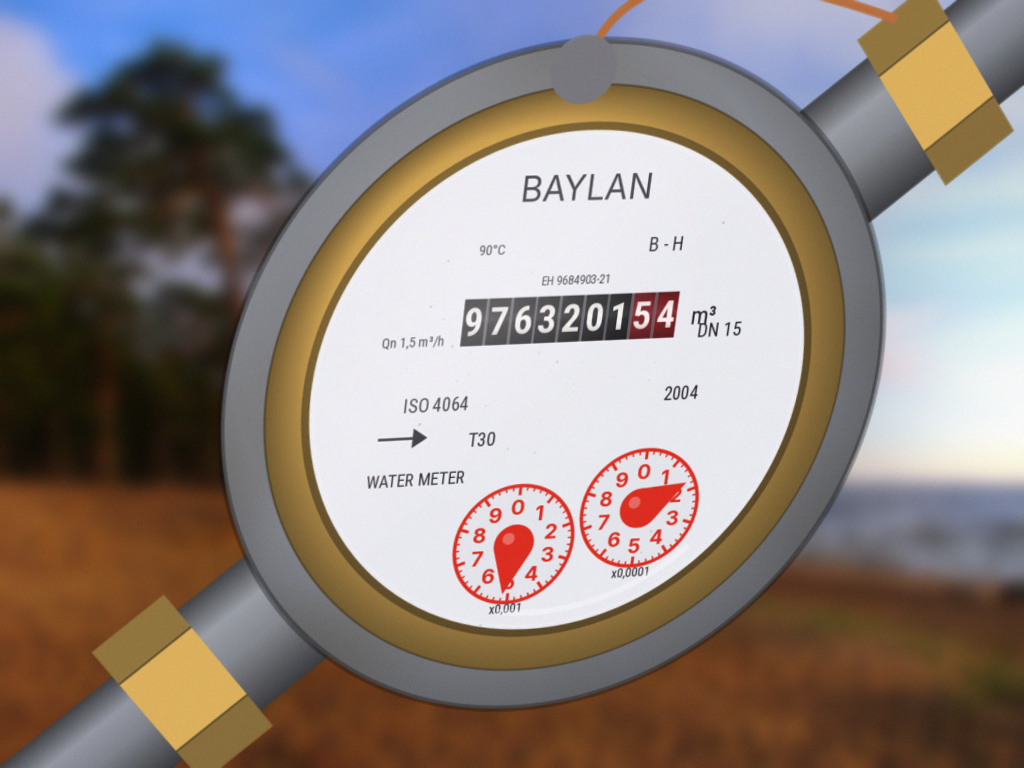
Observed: **9763201.5451** m³
